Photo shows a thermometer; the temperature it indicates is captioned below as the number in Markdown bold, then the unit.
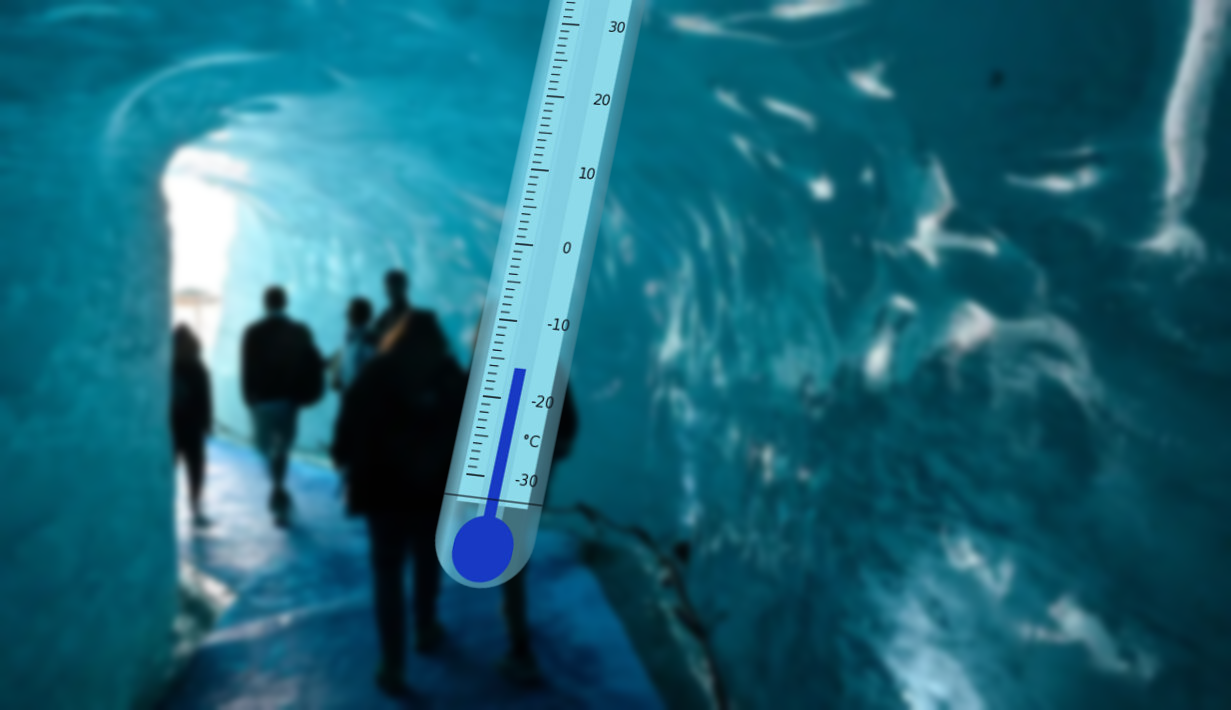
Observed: **-16** °C
